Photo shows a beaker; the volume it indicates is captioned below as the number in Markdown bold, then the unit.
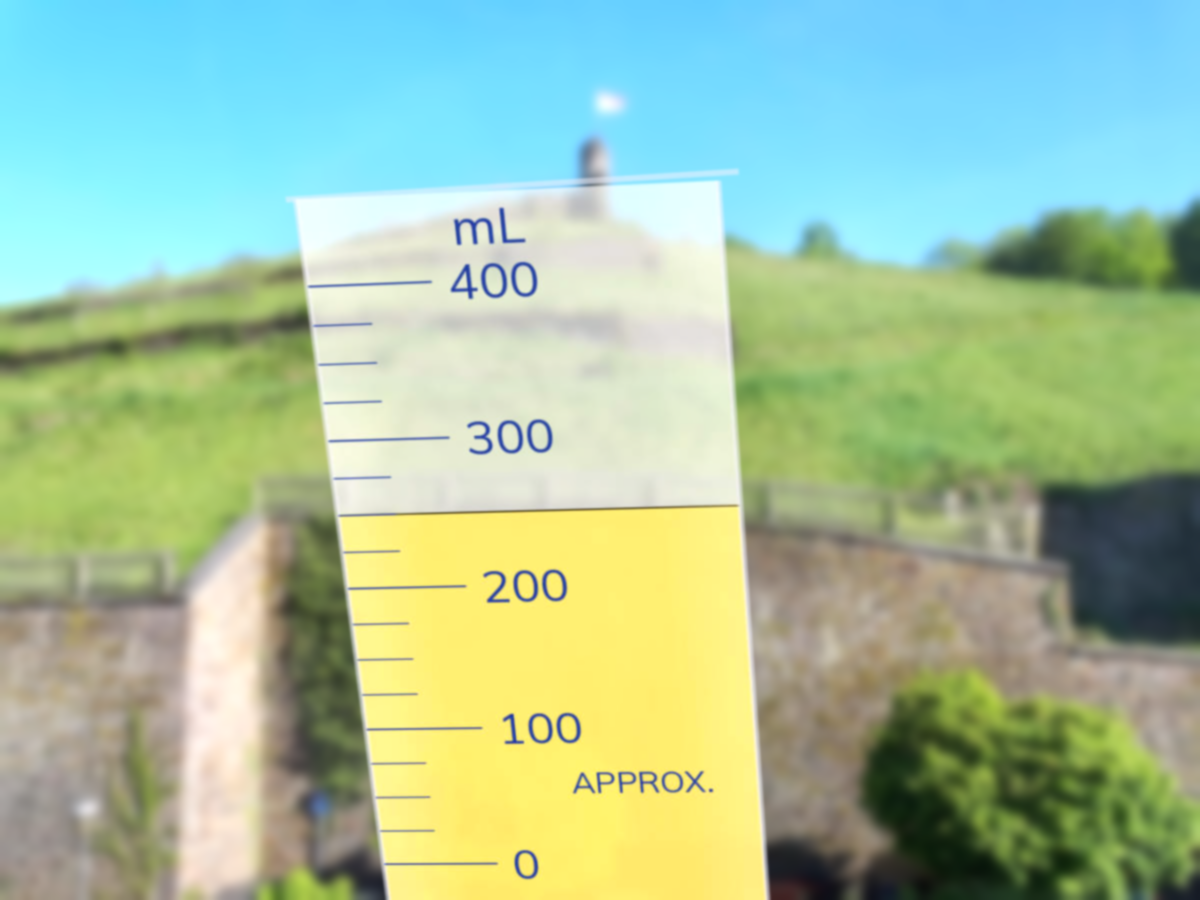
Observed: **250** mL
